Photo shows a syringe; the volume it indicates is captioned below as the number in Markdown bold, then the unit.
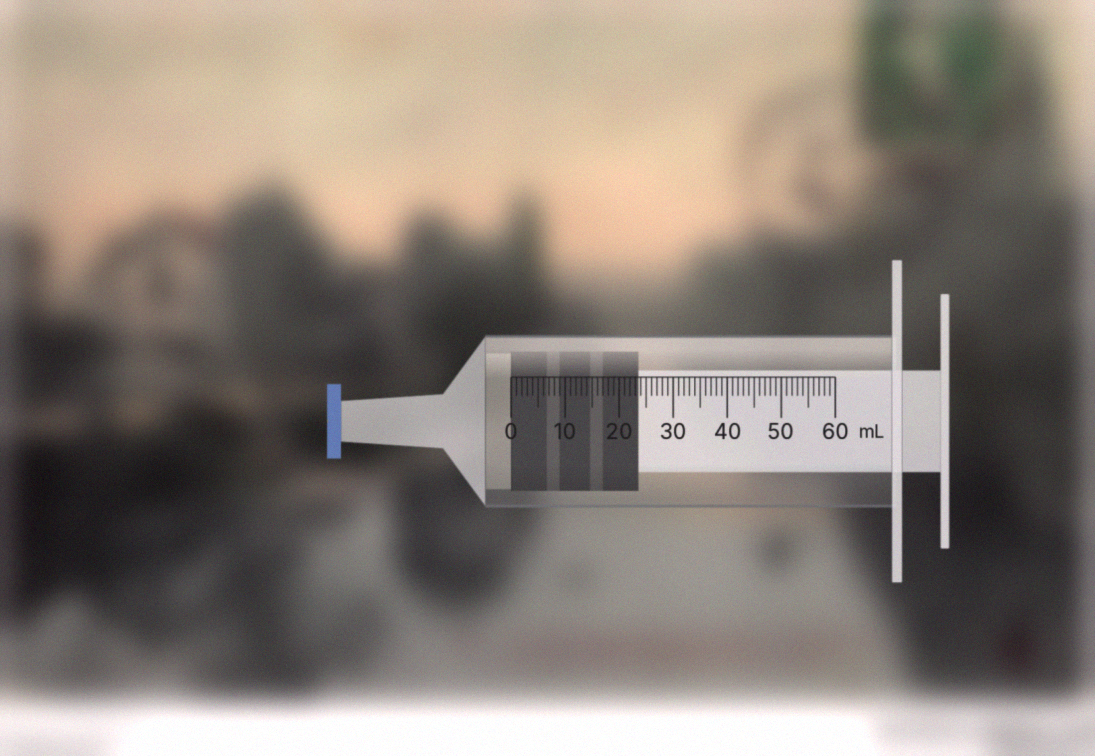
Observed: **0** mL
